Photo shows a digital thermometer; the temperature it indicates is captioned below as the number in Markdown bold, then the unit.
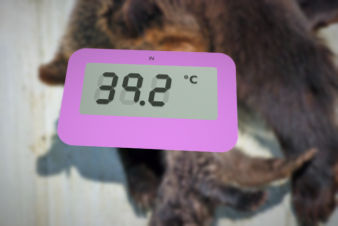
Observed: **39.2** °C
